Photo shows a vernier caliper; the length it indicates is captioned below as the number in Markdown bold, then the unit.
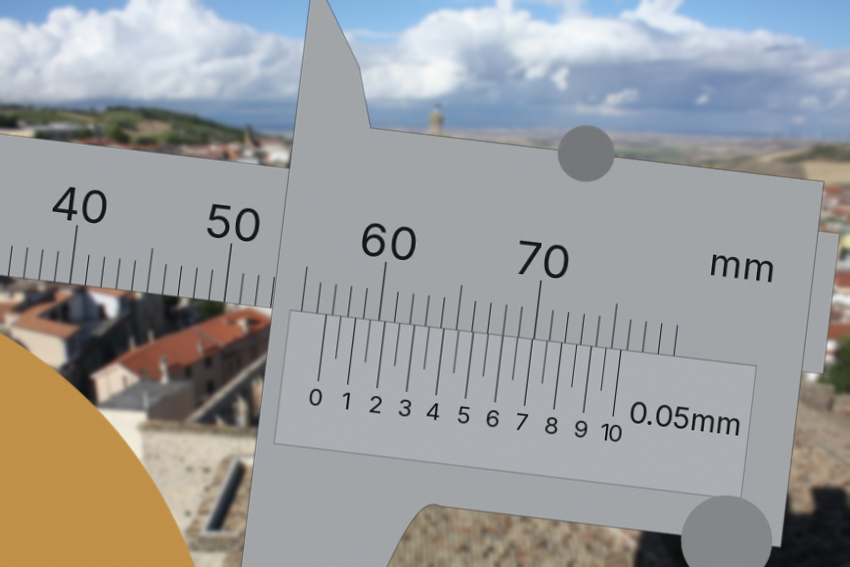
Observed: **56.6** mm
